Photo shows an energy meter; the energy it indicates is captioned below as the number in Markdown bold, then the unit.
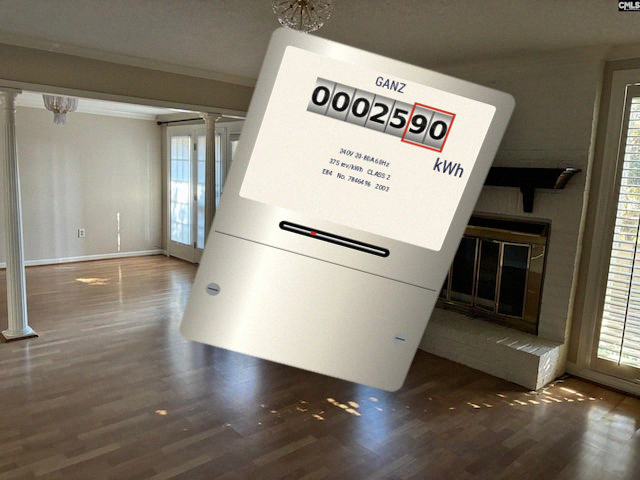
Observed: **25.90** kWh
